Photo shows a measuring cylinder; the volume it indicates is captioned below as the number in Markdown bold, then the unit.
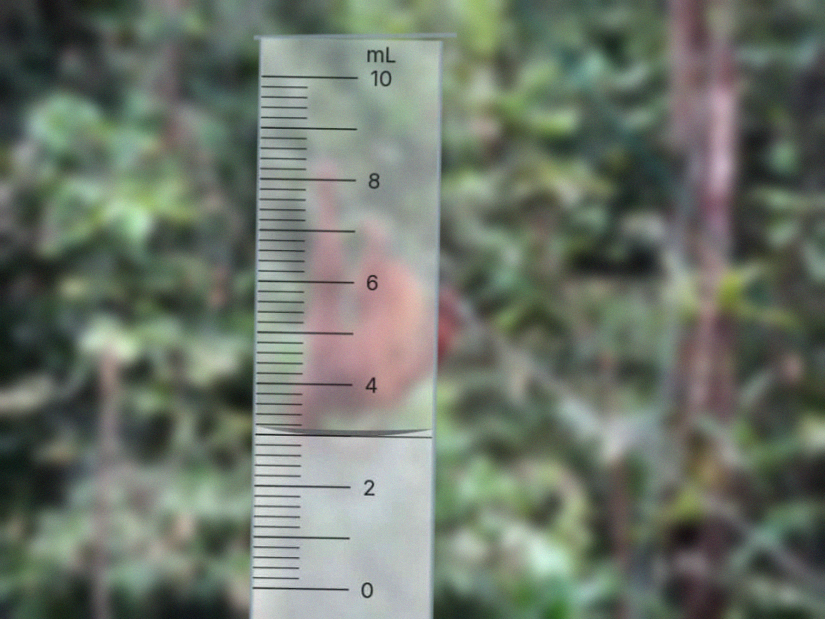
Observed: **3** mL
